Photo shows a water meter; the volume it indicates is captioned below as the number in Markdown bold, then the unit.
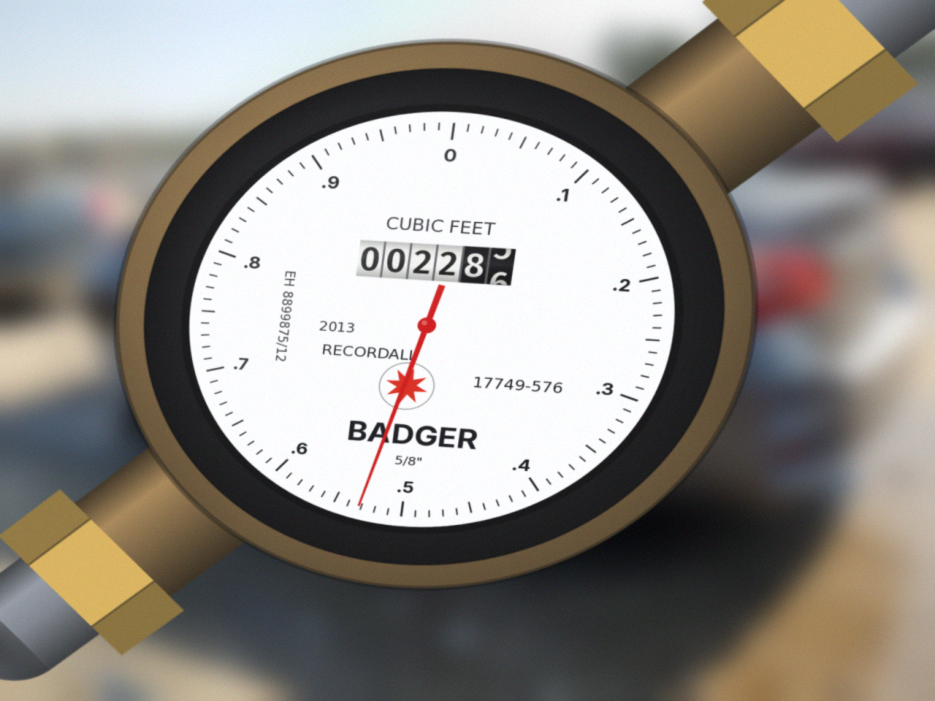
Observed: **2285.53** ft³
